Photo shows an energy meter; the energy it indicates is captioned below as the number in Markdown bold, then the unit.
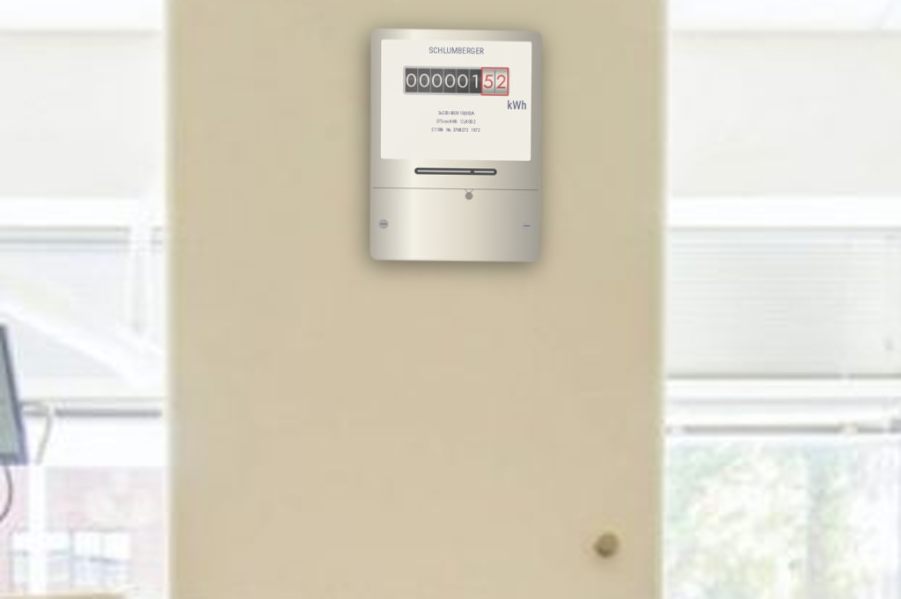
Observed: **1.52** kWh
